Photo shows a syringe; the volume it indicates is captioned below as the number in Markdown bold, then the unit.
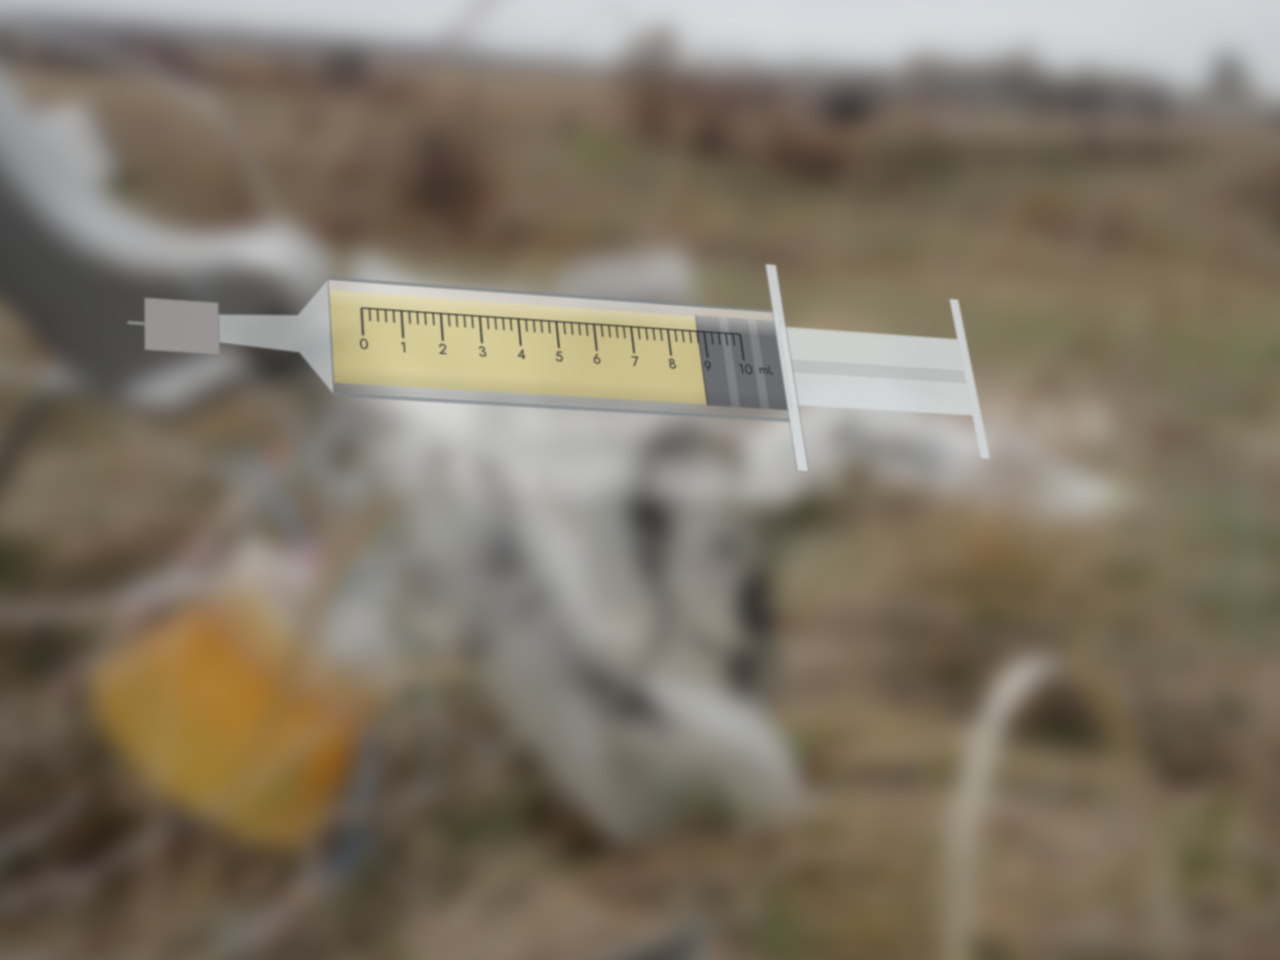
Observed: **8.8** mL
